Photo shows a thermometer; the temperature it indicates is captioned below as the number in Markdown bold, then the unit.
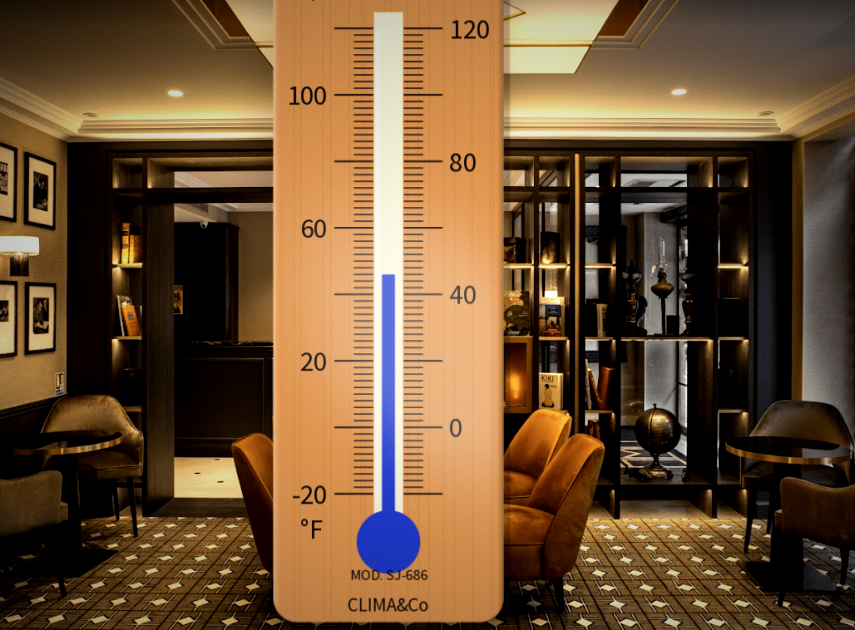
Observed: **46** °F
